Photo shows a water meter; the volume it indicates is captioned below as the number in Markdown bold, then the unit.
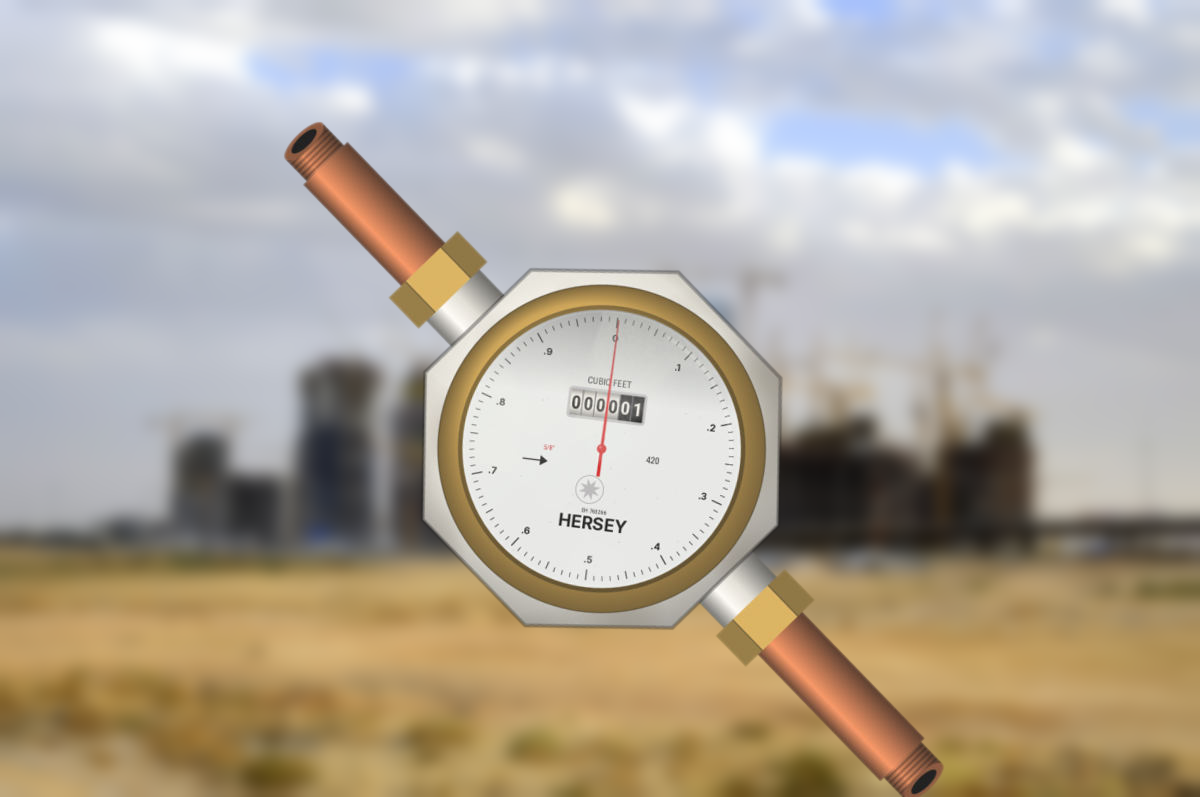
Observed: **1.00** ft³
